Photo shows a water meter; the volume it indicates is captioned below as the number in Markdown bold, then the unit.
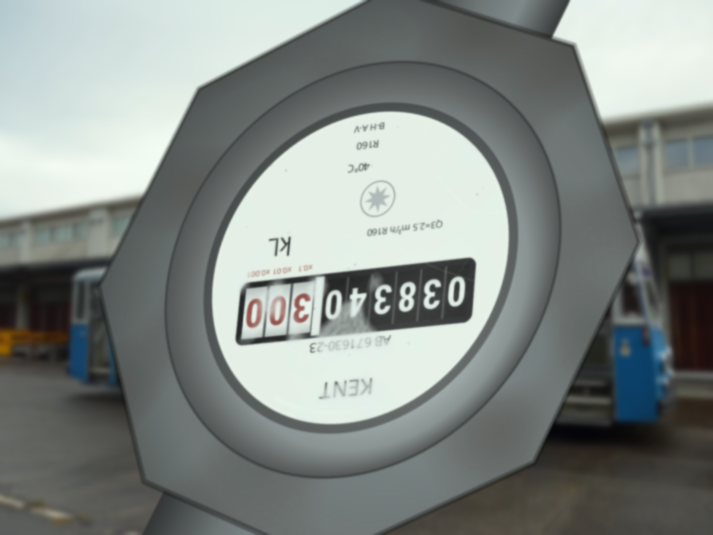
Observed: **38340.300** kL
